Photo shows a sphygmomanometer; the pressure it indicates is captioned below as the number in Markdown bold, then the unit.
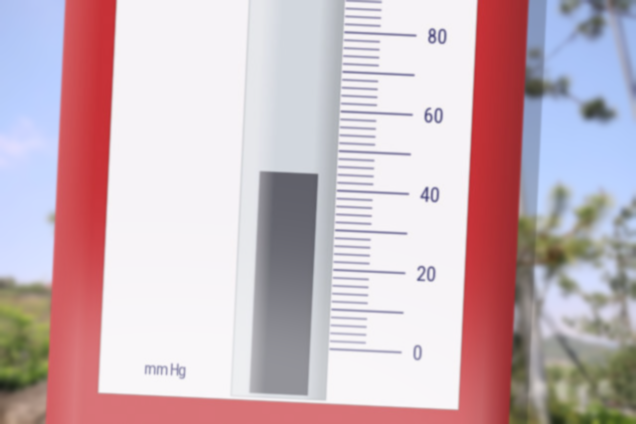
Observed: **44** mmHg
